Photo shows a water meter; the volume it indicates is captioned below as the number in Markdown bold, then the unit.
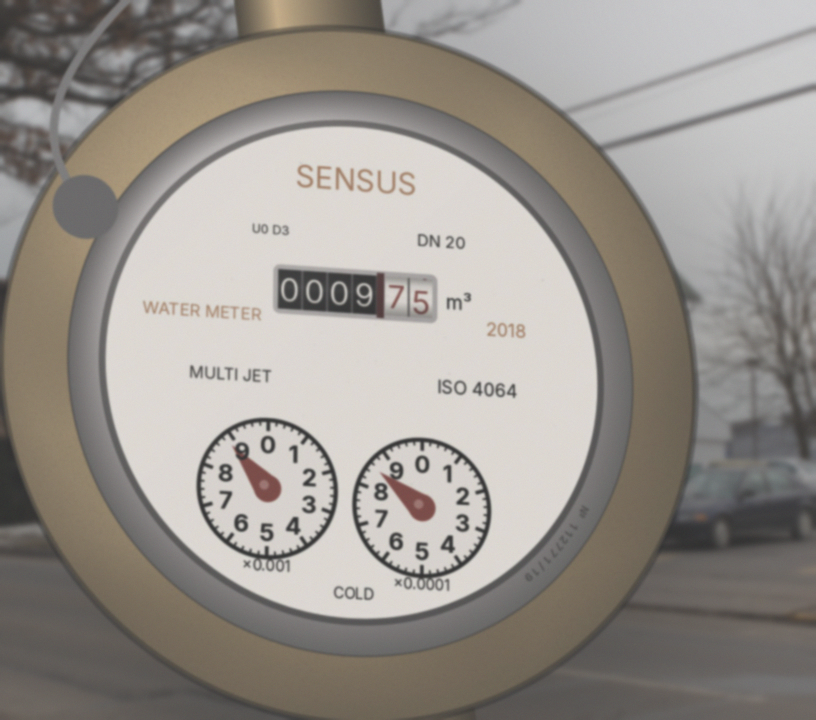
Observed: **9.7488** m³
